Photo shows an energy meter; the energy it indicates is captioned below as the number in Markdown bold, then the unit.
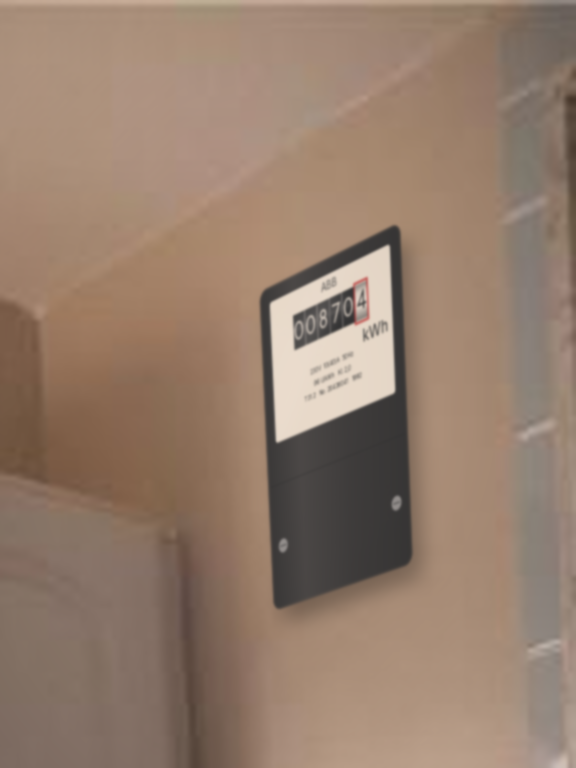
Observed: **870.4** kWh
